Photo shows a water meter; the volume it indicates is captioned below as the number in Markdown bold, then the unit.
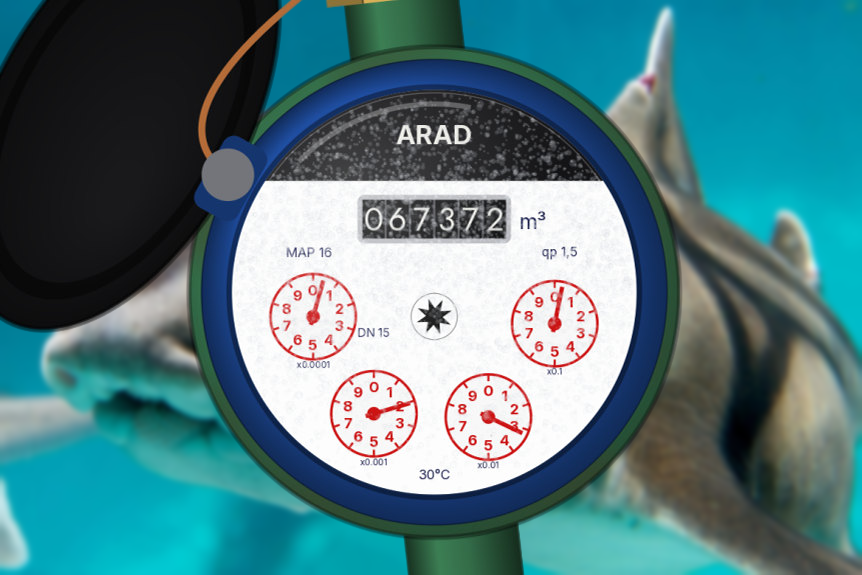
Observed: **67372.0320** m³
